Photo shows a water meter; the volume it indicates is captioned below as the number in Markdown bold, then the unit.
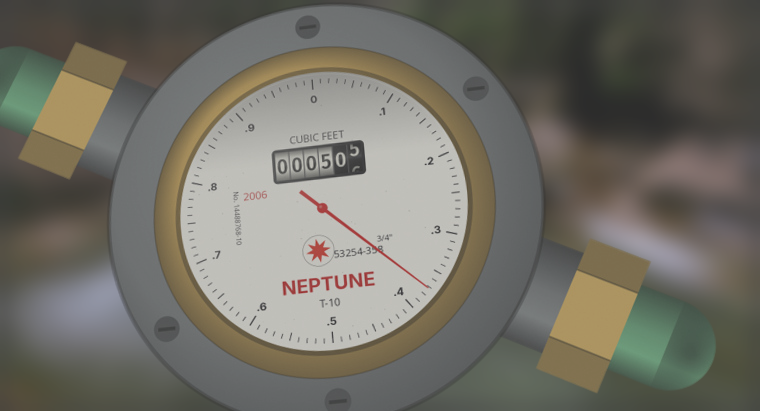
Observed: **505.37** ft³
